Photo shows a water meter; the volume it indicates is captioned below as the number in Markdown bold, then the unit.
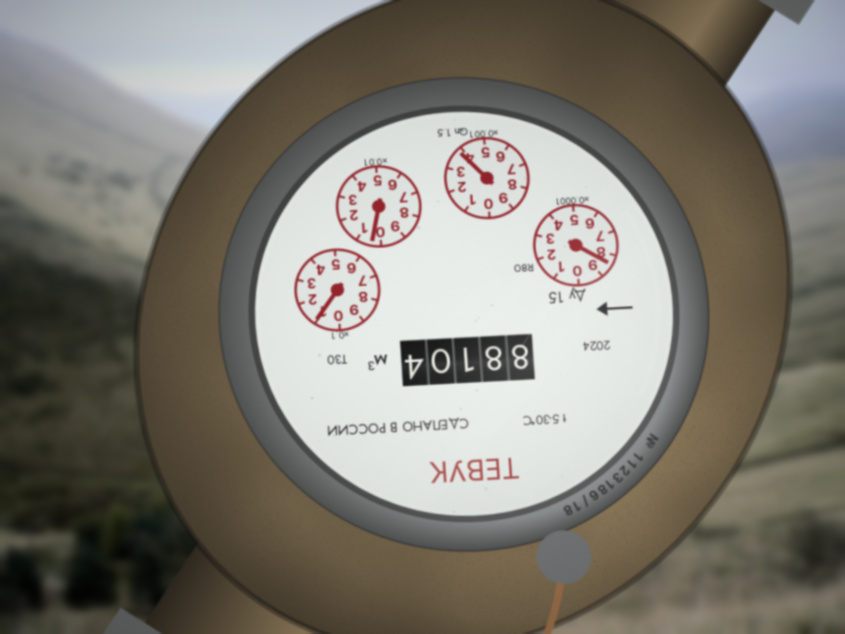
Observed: **88104.1038** m³
